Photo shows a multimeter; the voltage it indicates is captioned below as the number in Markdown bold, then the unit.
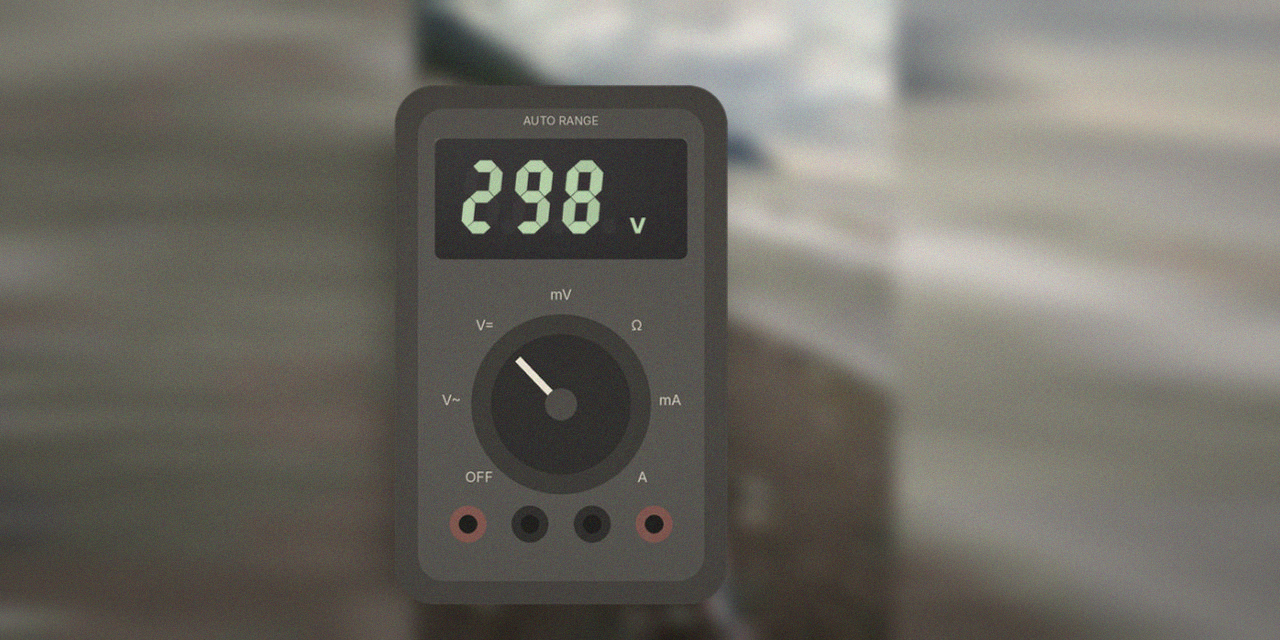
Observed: **298** V
